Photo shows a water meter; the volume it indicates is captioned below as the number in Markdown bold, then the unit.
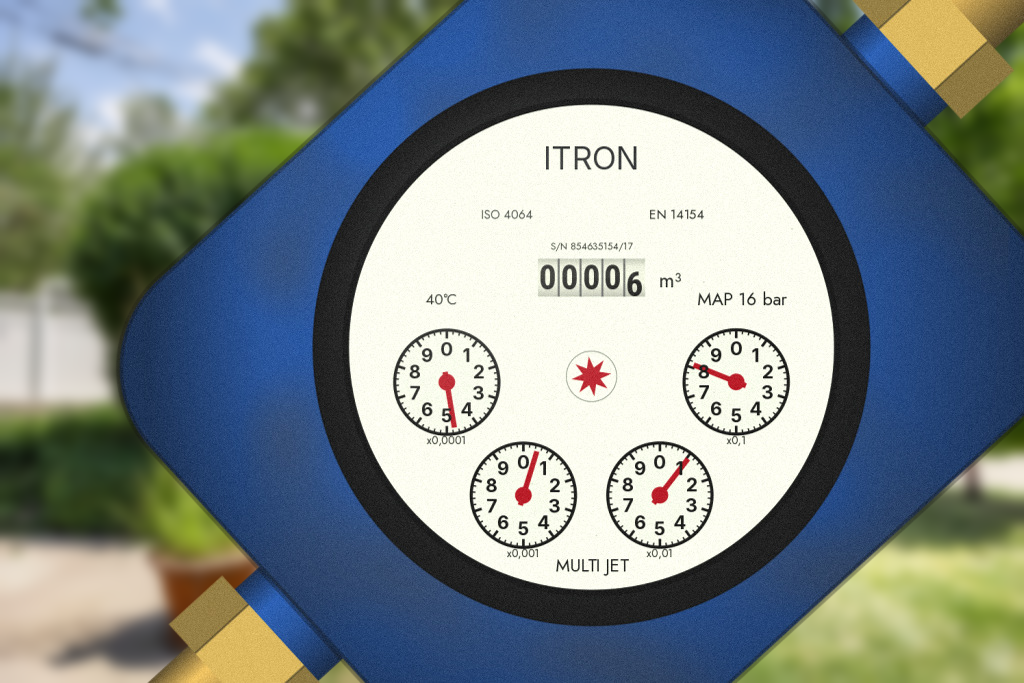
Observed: **5.8104** m³
